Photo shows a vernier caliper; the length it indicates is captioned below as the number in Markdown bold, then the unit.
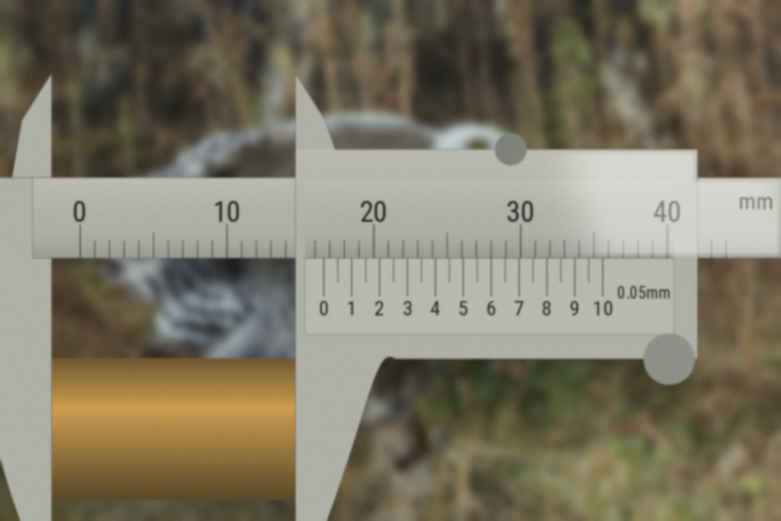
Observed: **16.6** mm
